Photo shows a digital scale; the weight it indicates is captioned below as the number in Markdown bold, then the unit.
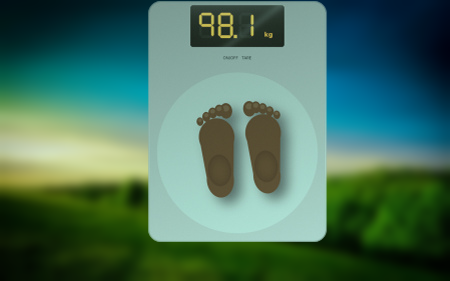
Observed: **98.1** kg
